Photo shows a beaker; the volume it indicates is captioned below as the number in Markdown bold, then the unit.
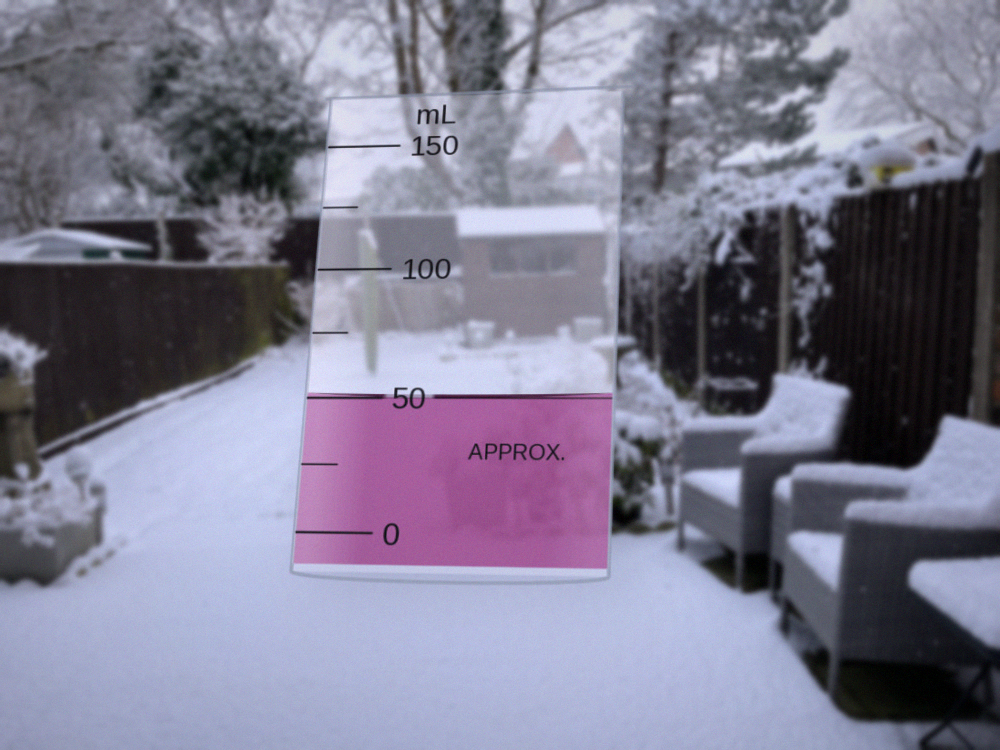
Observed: **50** mL
